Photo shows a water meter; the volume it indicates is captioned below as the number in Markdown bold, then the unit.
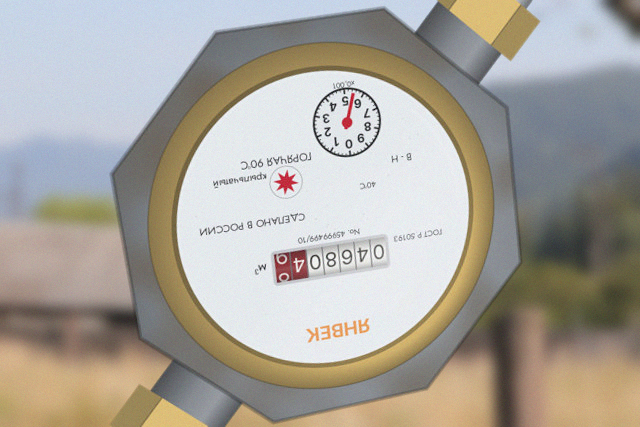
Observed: **4680.485** m³
